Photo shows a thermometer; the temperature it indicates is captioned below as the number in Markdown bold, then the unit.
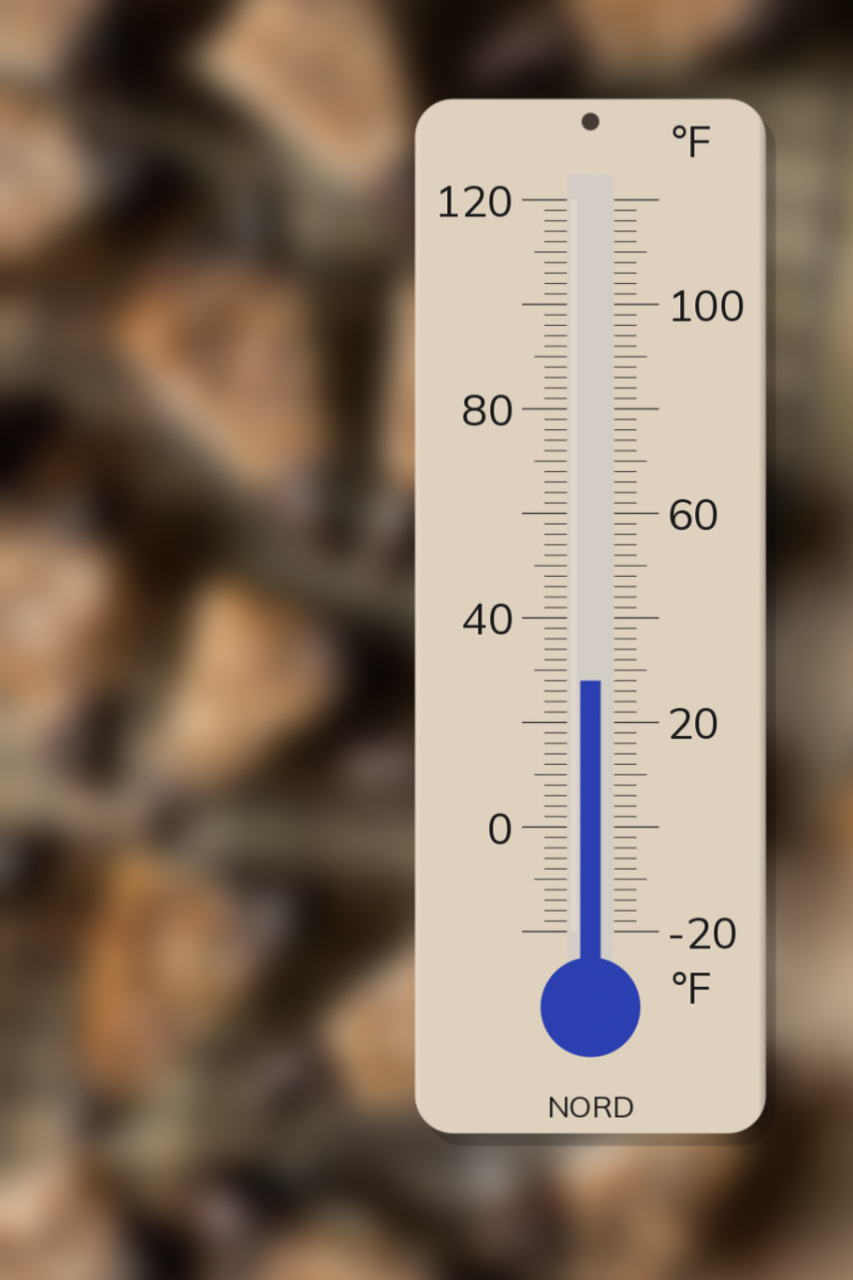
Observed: **28** °F
